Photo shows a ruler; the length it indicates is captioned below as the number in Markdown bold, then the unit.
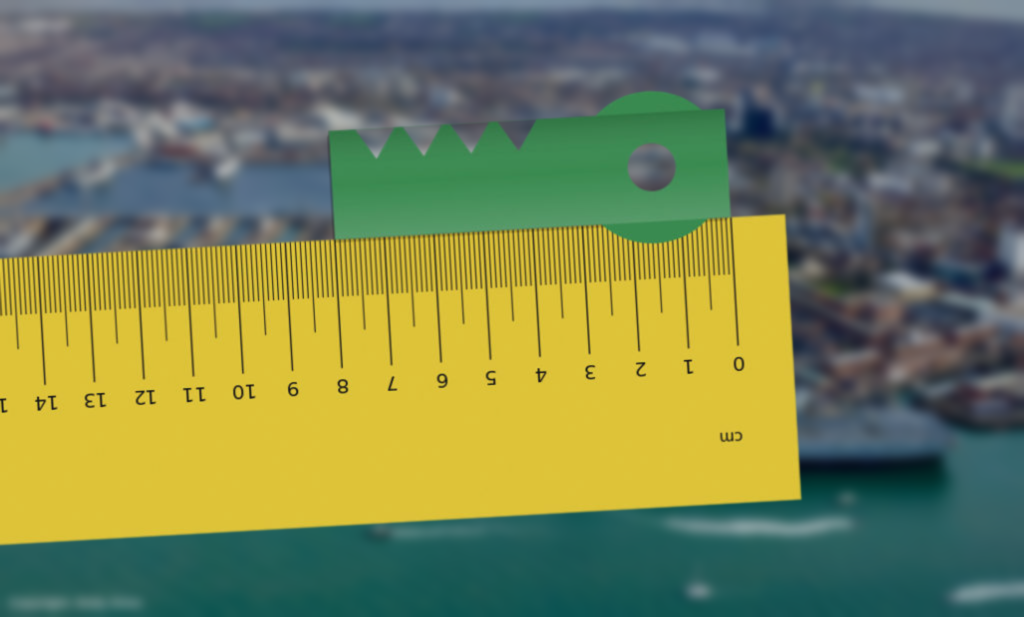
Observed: **8** cm
